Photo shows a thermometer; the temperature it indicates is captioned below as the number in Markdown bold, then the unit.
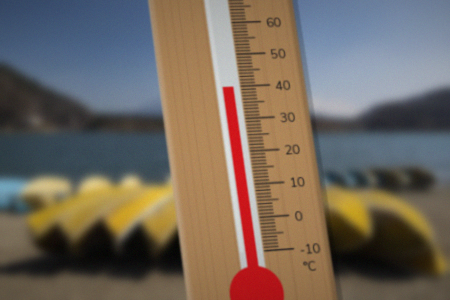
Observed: **40** °C
